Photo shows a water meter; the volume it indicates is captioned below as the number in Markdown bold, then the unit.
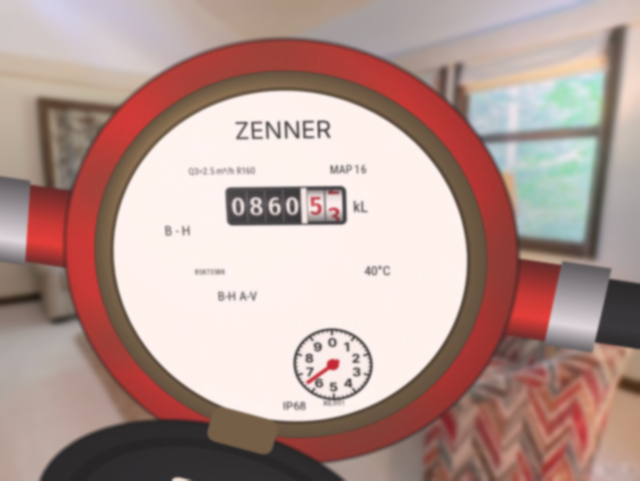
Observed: **860.526** kL
